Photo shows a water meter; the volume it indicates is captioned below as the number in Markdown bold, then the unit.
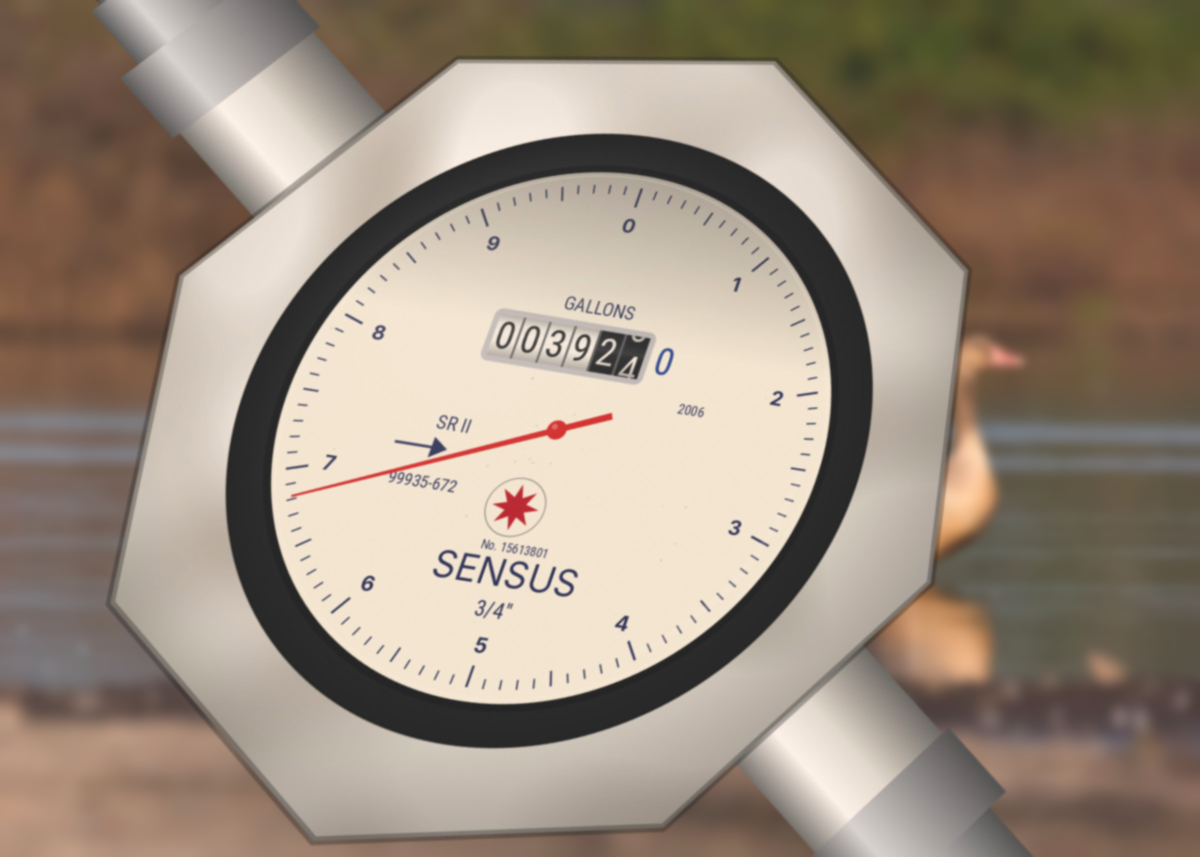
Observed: **39236.8** gal
